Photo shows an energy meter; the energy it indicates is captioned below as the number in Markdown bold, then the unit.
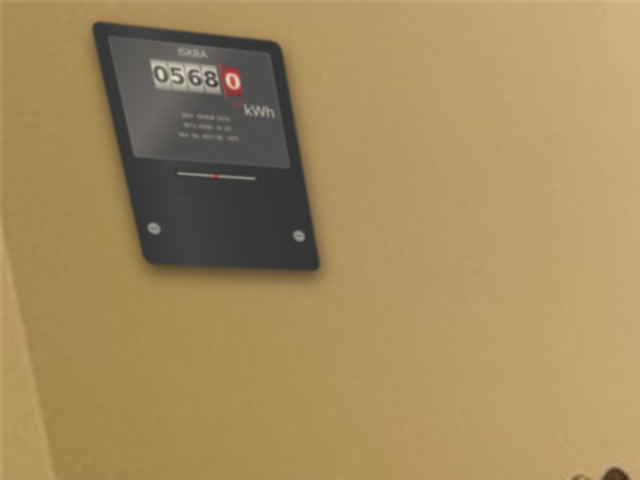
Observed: **568.0** kWh
